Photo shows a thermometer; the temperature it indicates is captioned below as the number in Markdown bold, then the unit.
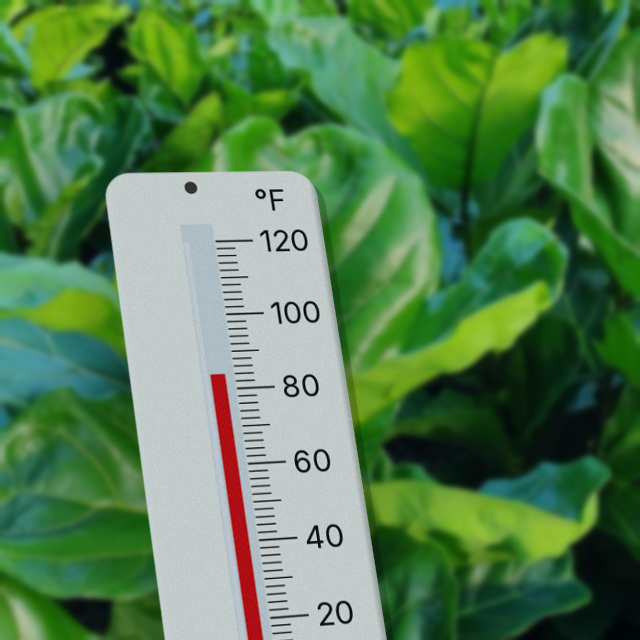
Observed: **84** °F
